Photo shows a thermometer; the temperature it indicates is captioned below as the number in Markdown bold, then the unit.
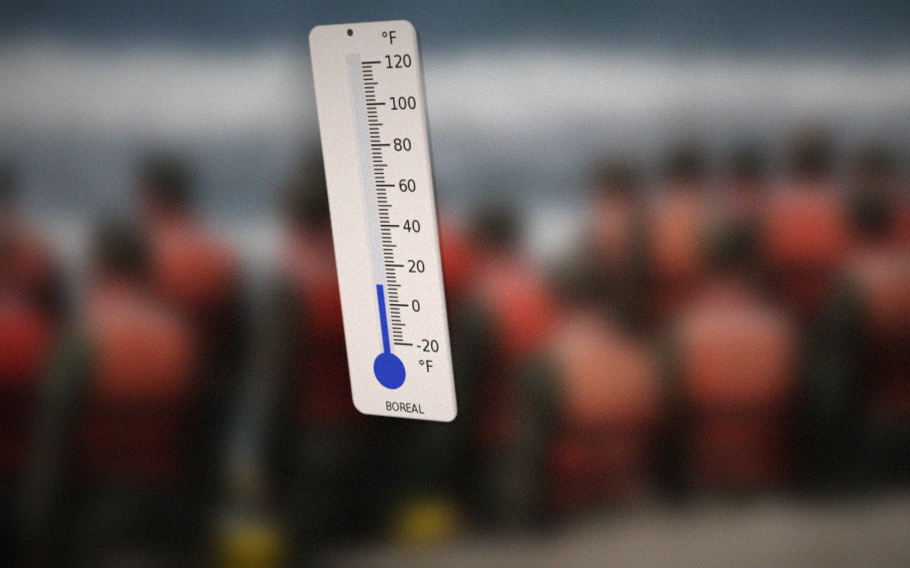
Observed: **10** °F
